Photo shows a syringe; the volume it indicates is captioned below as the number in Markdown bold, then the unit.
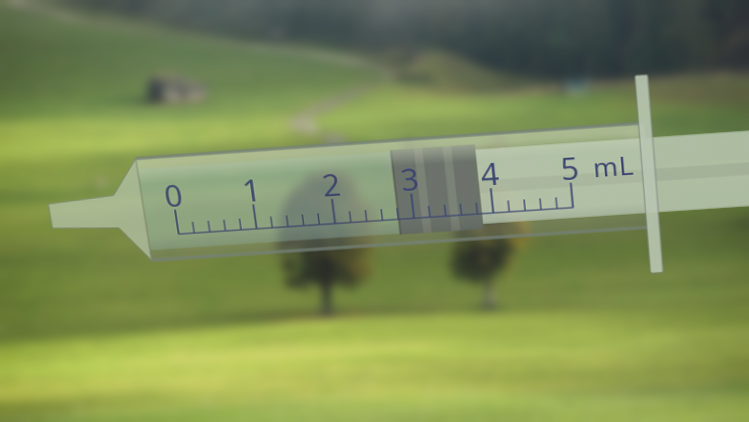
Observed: **2.8** mL
